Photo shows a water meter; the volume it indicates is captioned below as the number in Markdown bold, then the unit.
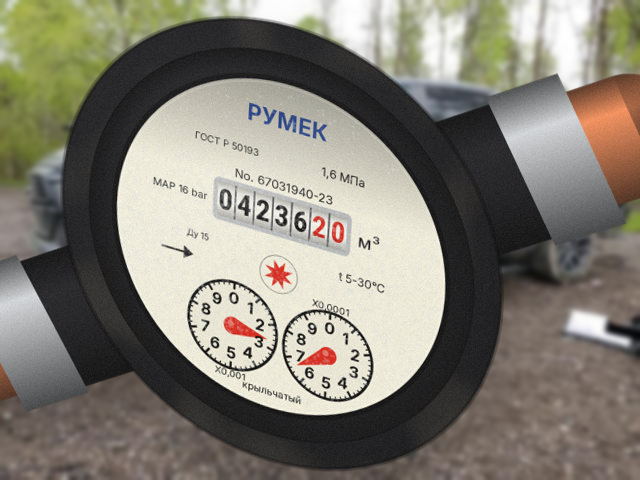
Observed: **4236.2026** m³
